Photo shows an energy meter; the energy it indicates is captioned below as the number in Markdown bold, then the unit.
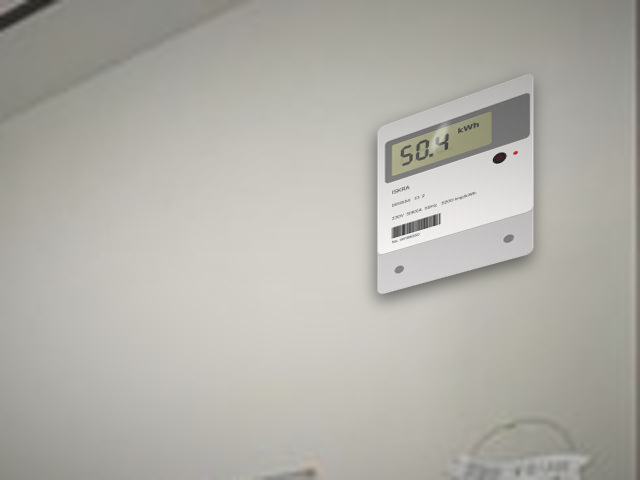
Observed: **50.4** kWh
